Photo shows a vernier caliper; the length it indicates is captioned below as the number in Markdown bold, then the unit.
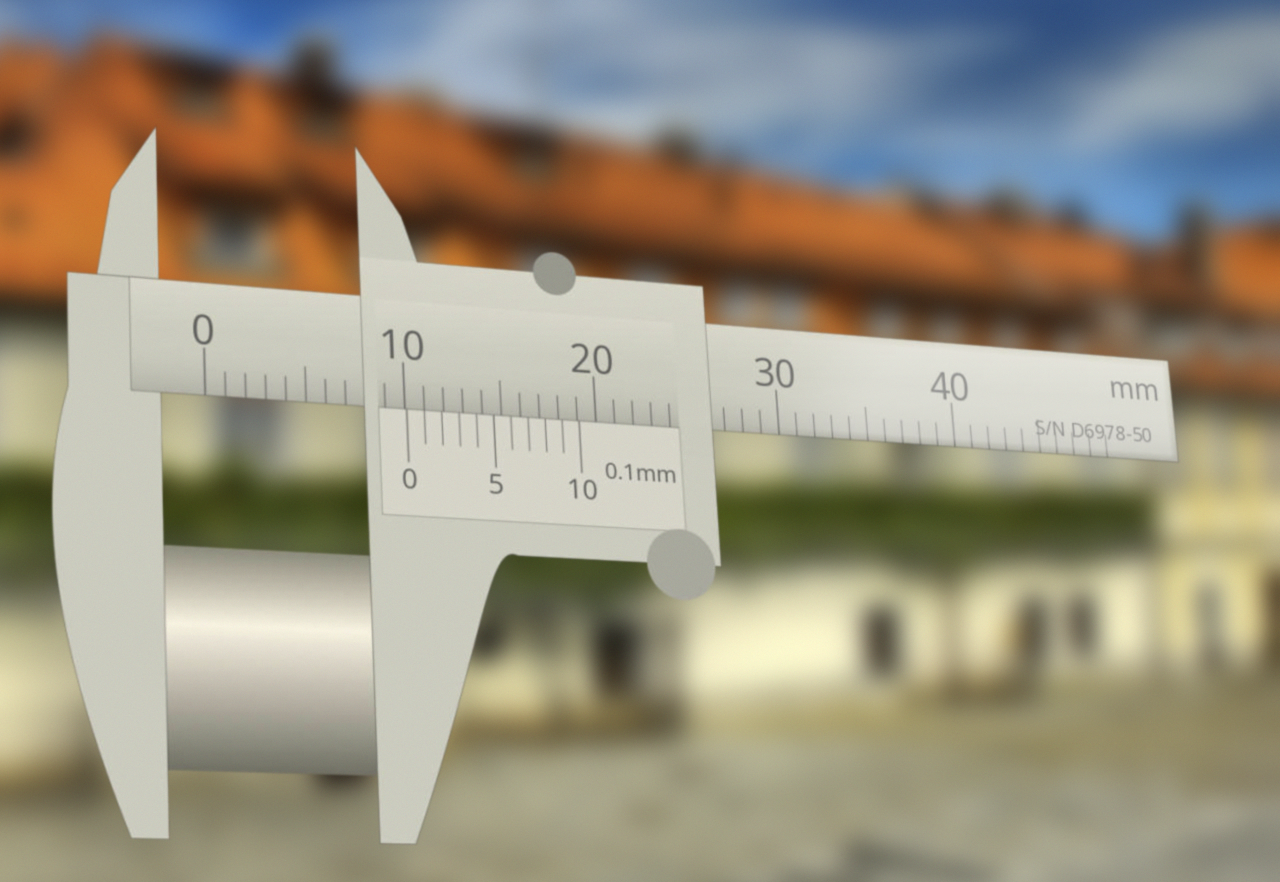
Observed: **10.1** mm
